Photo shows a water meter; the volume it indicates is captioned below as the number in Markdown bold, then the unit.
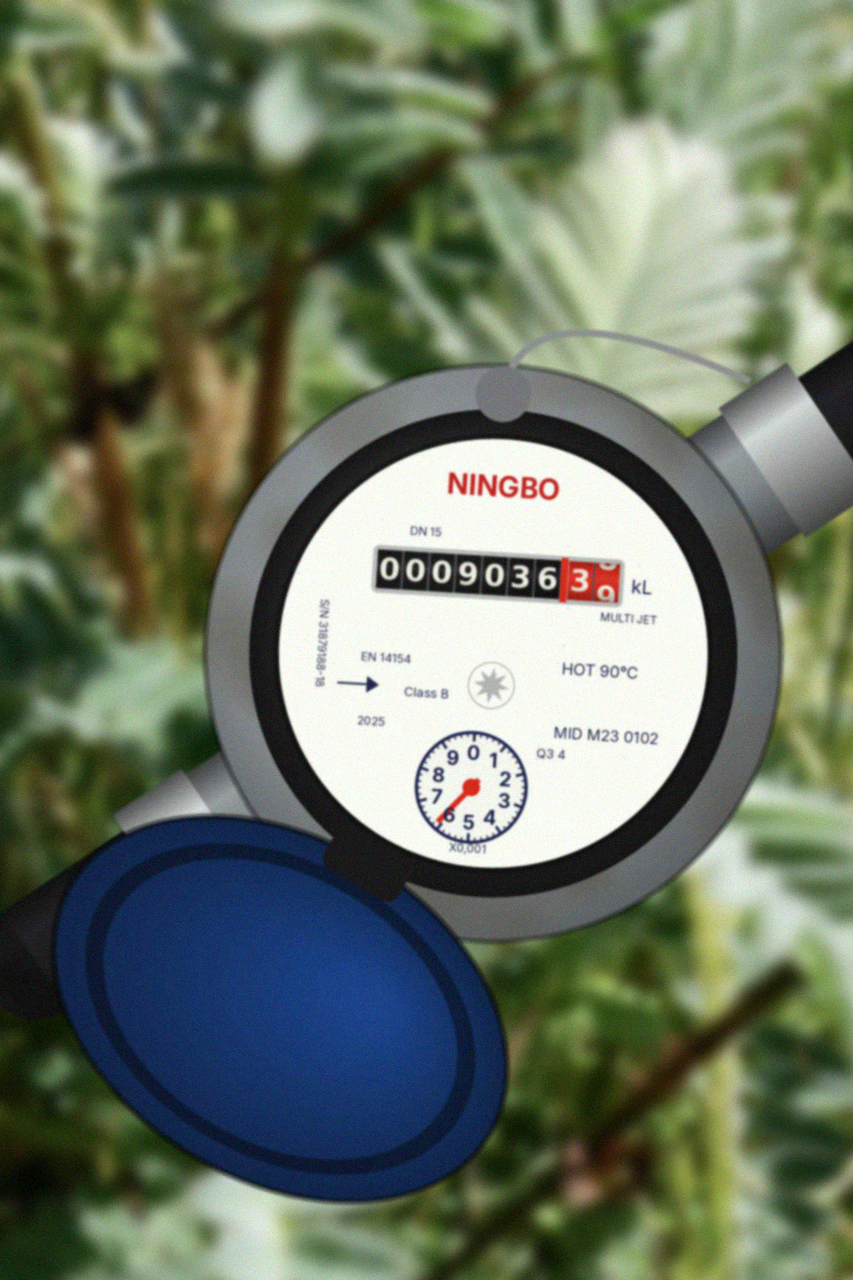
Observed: **9036.386** kL
